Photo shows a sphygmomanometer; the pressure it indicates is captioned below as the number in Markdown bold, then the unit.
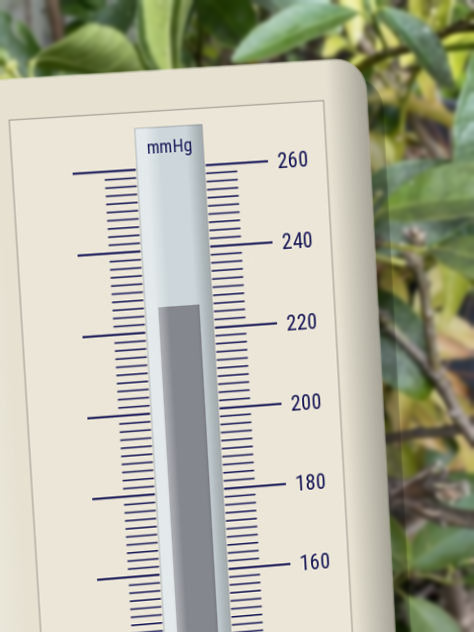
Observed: **226** mmHg
